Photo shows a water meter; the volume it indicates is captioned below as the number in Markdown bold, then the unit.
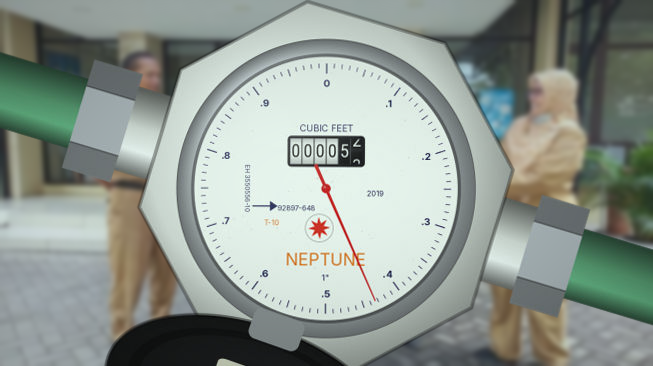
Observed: **52.43** ft³
